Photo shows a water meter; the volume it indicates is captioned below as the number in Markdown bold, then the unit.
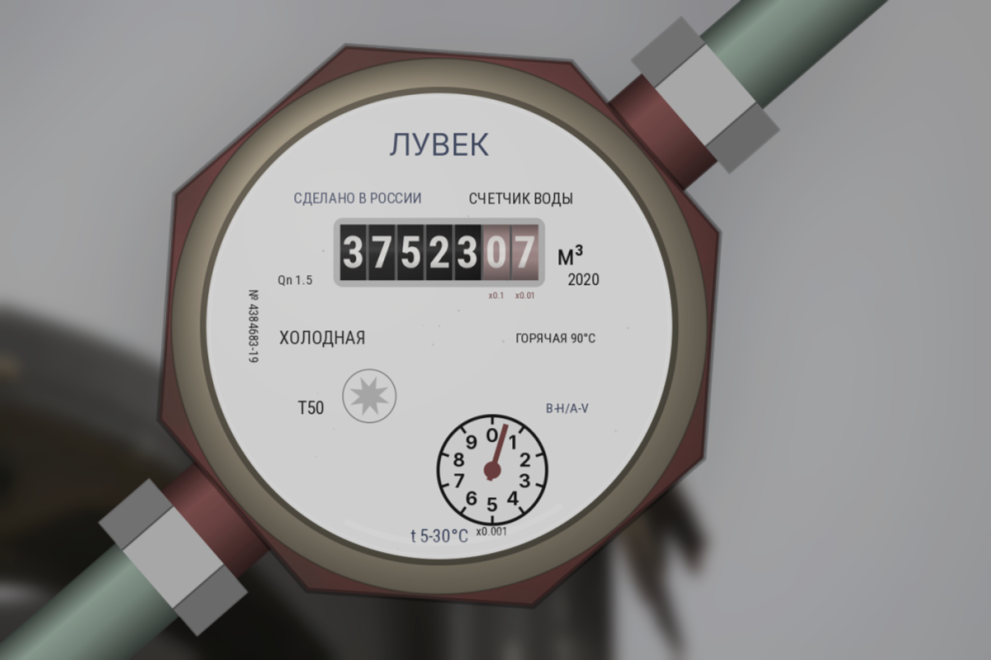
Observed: **37523.070** m³
